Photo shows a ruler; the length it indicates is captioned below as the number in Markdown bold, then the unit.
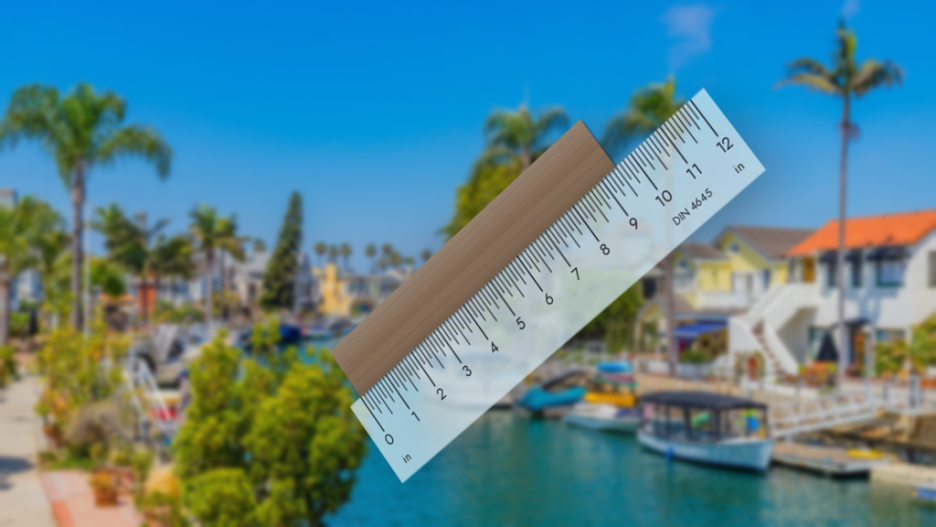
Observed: **9.5** in
